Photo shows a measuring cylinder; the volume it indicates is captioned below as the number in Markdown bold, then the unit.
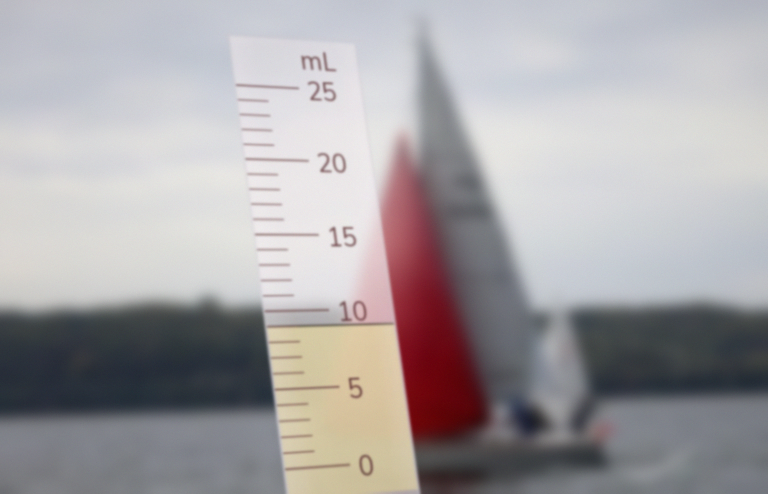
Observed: **9** mL
